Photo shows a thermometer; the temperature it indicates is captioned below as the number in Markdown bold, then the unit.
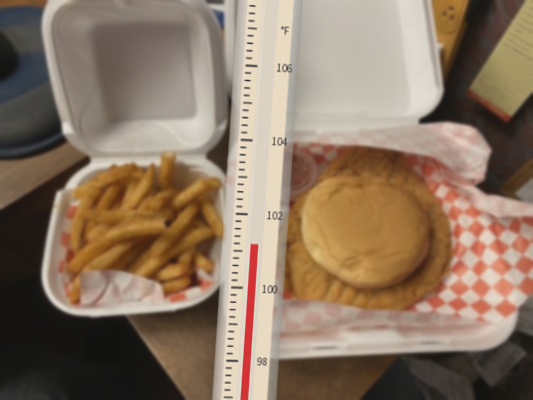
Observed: **101.2** °F
